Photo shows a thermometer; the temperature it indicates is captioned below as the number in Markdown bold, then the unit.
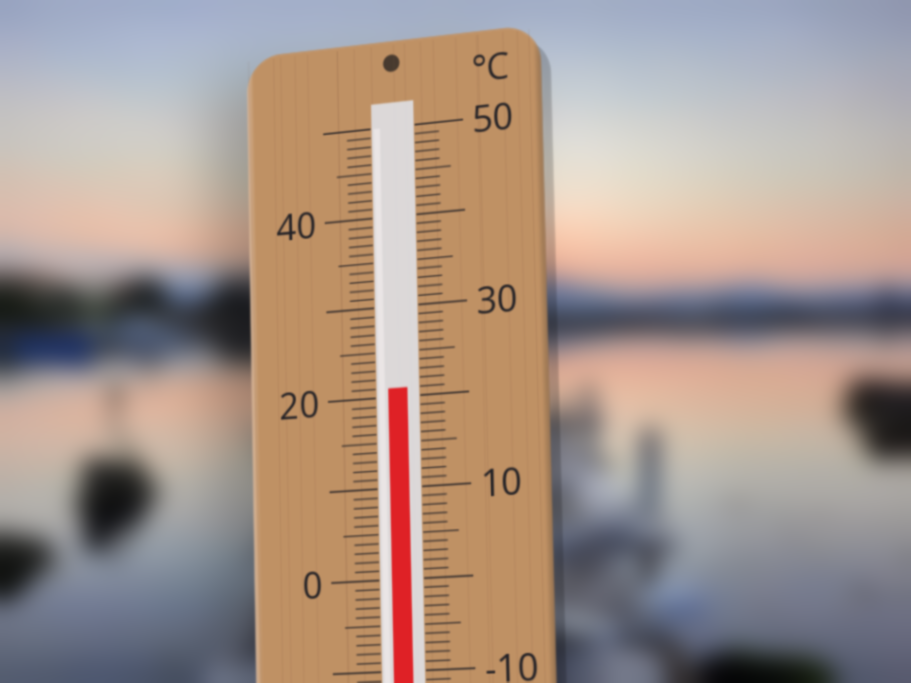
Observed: **21** °C
